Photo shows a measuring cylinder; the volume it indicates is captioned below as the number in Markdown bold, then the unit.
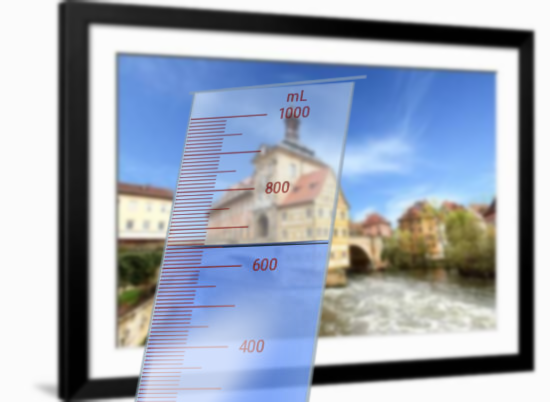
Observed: **650** mL
